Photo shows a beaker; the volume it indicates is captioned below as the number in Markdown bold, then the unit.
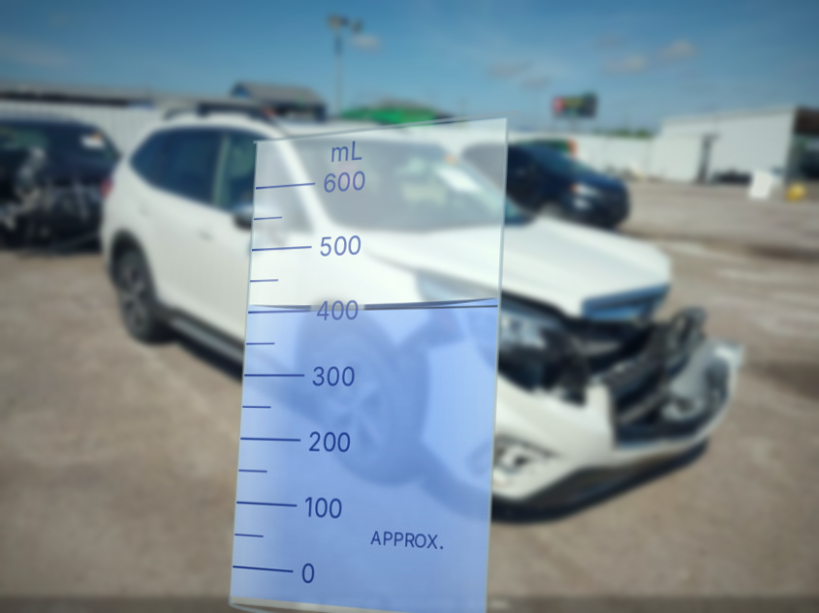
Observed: **400** mL
